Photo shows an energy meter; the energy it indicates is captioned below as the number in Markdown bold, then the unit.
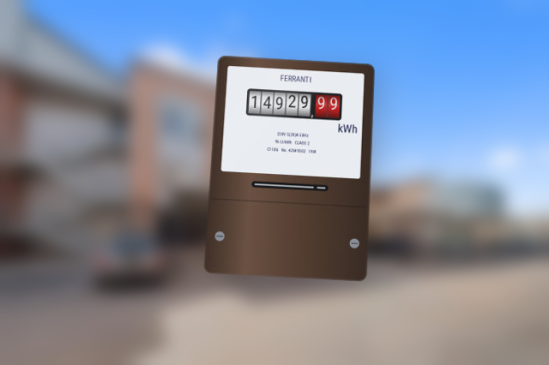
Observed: **14929.99** kWh
